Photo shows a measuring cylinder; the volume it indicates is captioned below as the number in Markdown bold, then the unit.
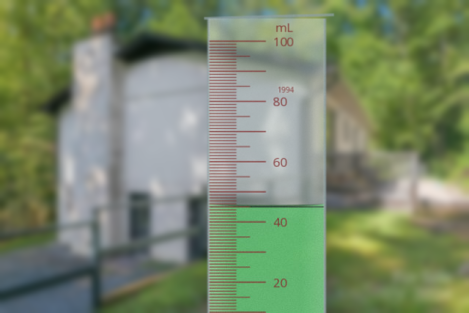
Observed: **45** mL
